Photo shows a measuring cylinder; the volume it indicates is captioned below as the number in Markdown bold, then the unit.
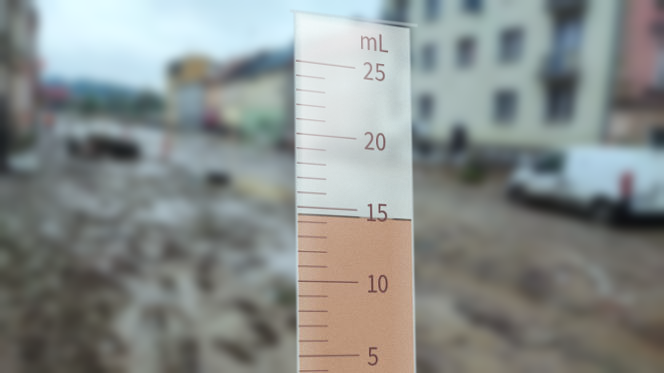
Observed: **14.5** mL
